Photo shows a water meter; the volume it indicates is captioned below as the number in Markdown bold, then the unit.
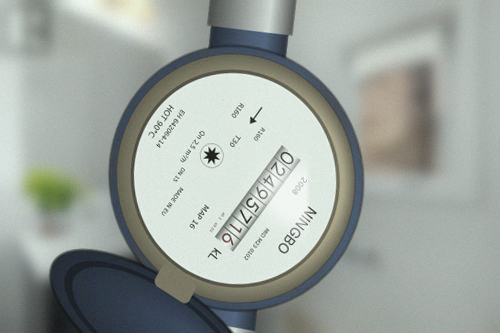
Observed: **24957.16** kL
